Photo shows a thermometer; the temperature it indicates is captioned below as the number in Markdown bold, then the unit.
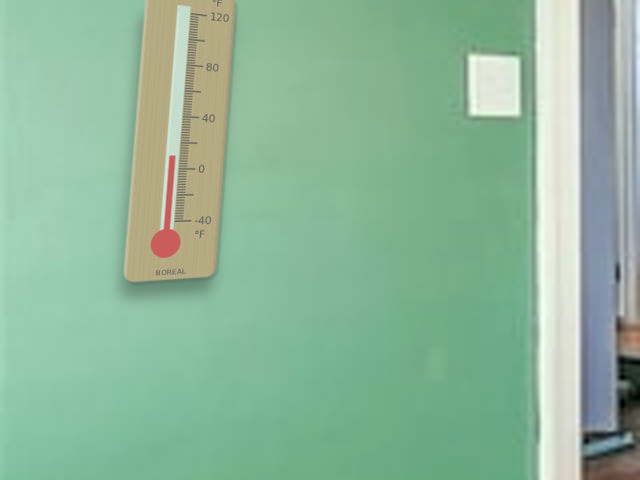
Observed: **10** °F
